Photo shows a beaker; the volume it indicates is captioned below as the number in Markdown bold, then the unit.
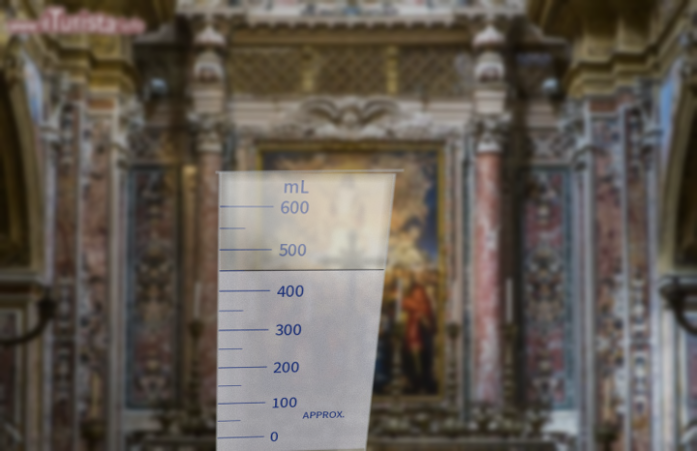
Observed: **450** mL
